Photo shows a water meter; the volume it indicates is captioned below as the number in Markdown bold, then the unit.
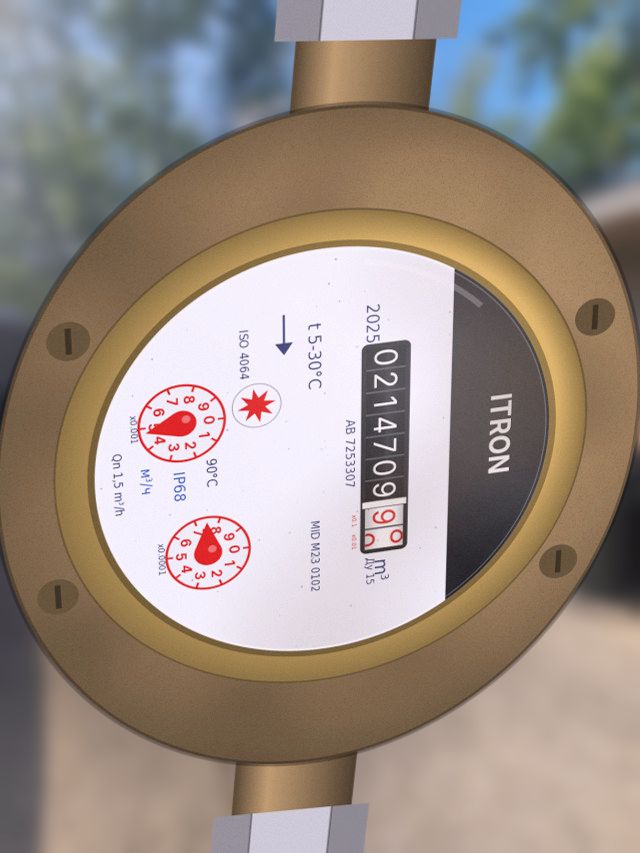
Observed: **214709.9847** m³
